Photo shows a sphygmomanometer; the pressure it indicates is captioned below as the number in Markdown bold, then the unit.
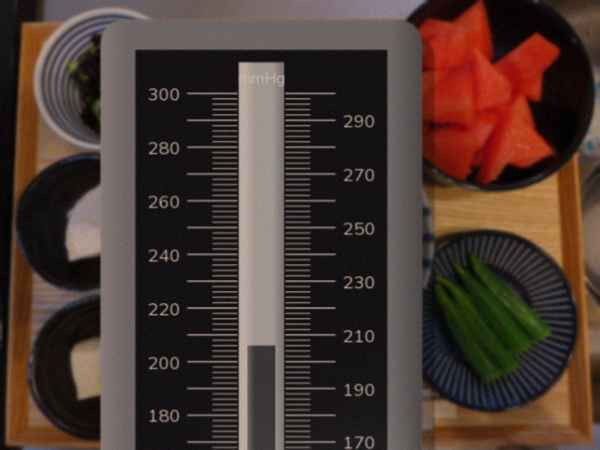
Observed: **206** mmHg
